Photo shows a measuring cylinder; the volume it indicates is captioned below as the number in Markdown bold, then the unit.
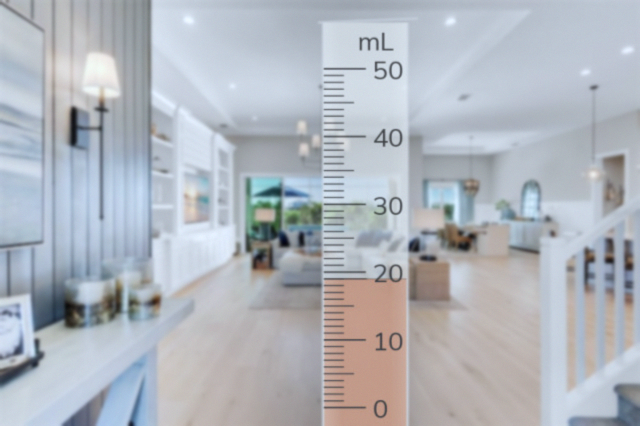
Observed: **19** mL
